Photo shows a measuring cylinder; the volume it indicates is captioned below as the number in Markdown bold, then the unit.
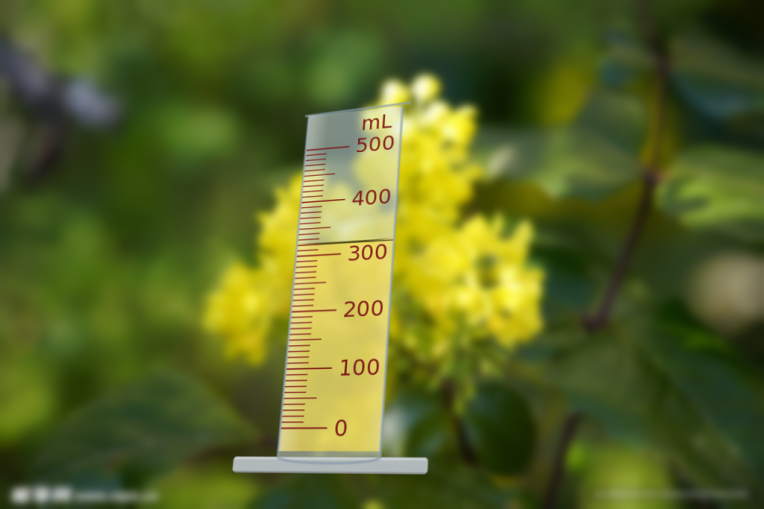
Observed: **320** mL
